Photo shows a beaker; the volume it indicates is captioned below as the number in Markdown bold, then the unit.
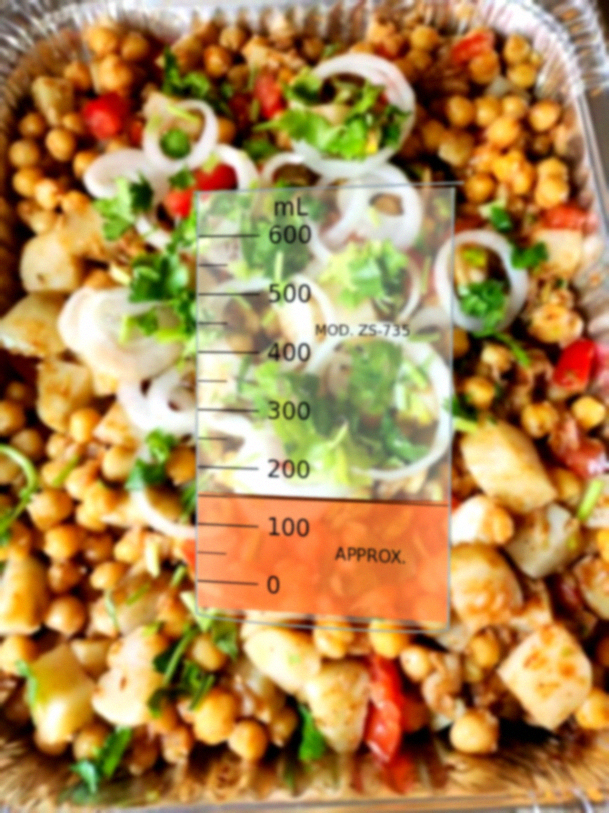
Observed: **150** mL
